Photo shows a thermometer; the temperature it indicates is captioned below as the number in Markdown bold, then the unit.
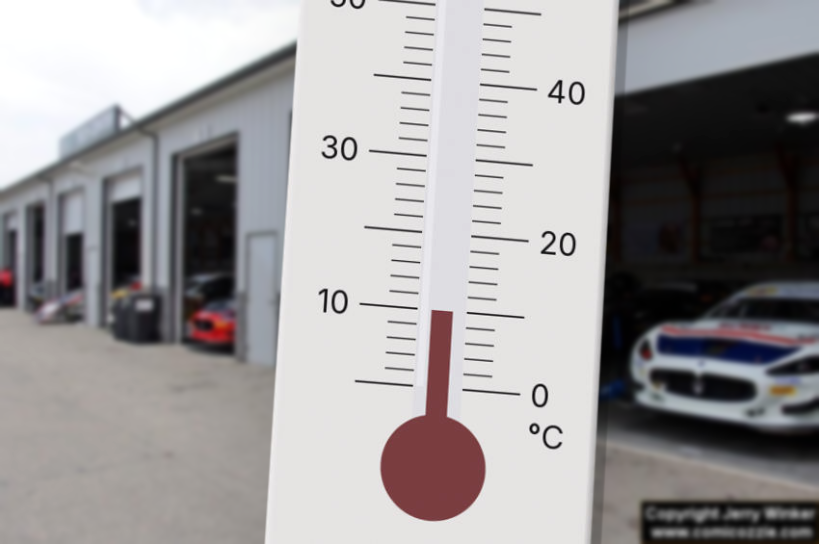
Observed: **10** °C
